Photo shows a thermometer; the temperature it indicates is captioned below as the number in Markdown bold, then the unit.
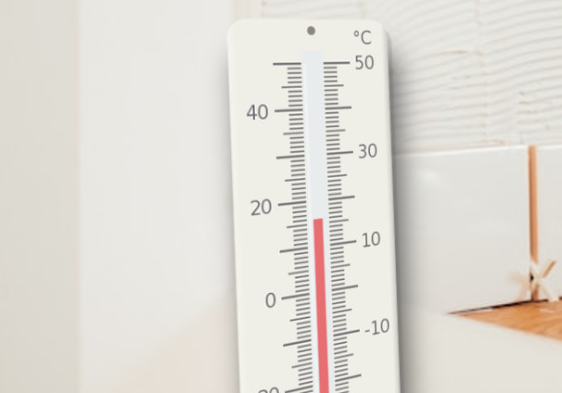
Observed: **16** °C
